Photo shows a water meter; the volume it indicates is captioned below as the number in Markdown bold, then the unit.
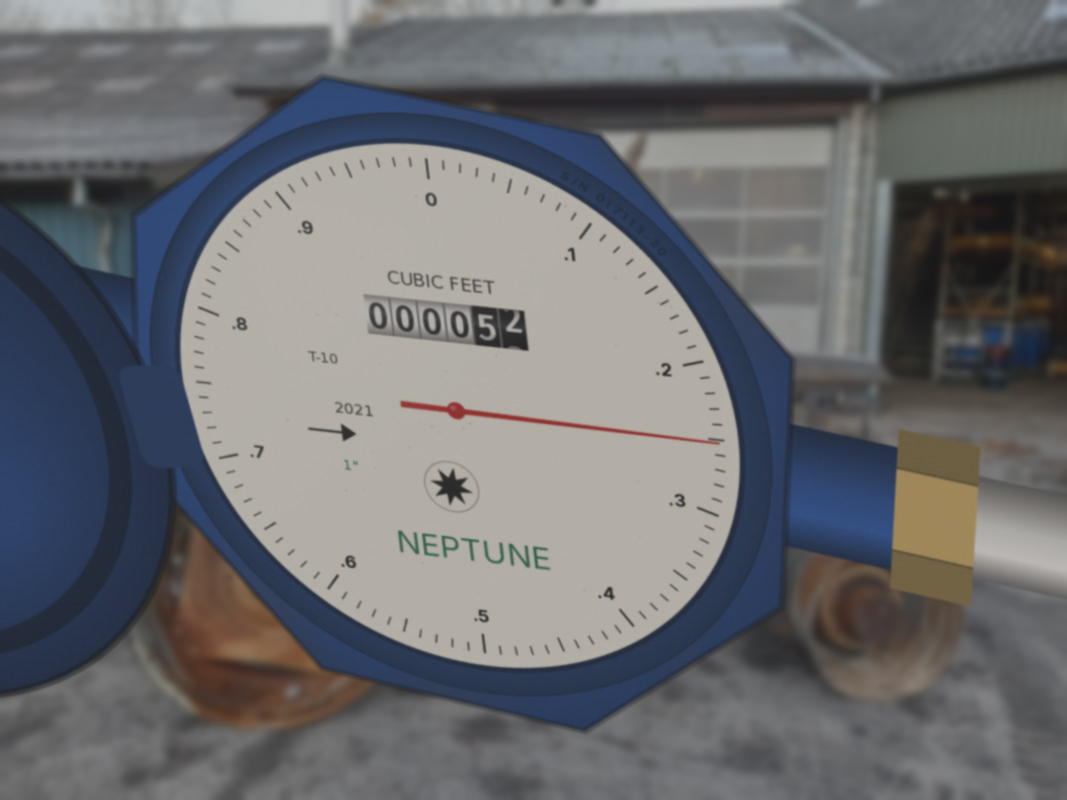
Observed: **52.25** ft³
